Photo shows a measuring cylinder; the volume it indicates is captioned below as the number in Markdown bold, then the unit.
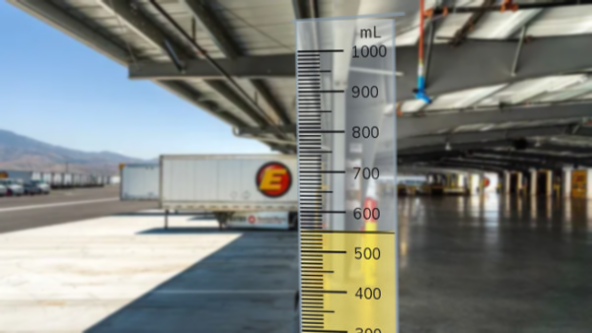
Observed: **550** mL
